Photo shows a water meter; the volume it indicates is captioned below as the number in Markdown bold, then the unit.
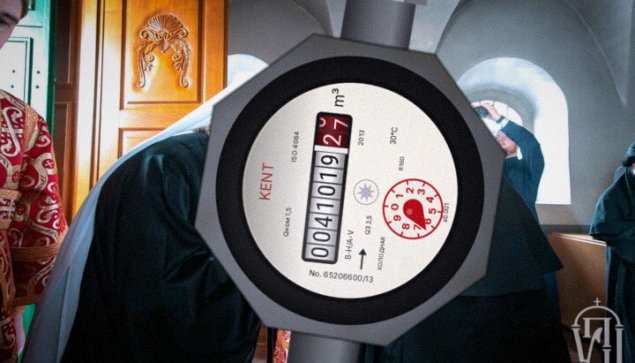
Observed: **41019.266** m³
